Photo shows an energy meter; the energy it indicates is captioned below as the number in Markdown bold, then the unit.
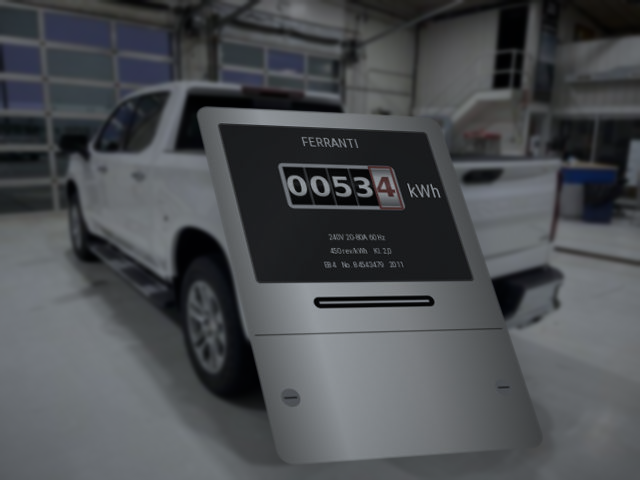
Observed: **53.4** kWh
